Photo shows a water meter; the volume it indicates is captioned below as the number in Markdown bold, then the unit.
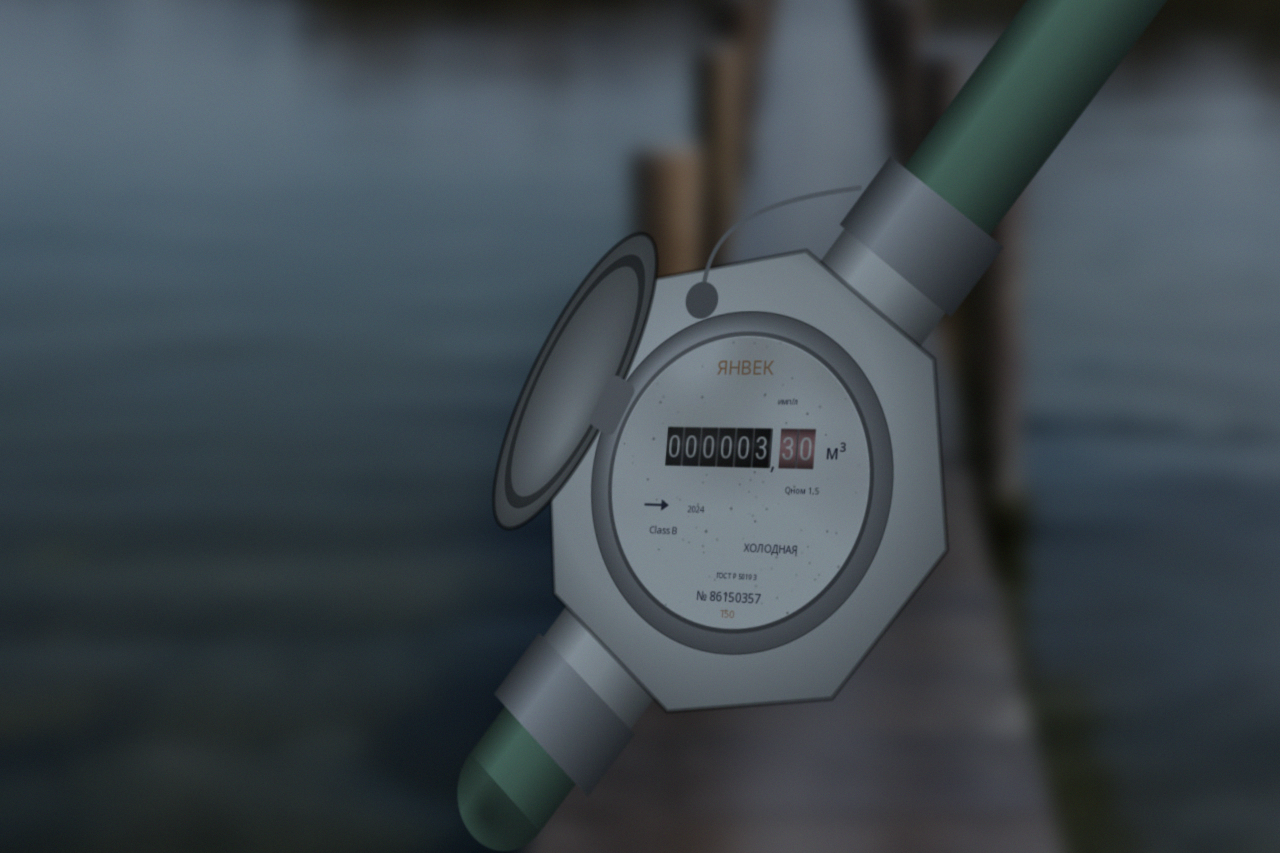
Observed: **3.30** m³
